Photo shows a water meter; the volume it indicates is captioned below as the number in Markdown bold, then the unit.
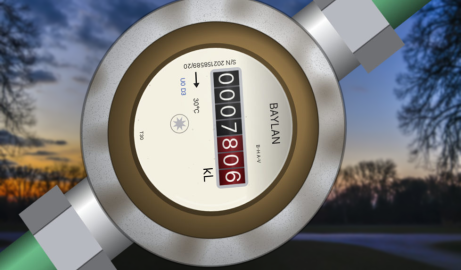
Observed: **7.806** kL
